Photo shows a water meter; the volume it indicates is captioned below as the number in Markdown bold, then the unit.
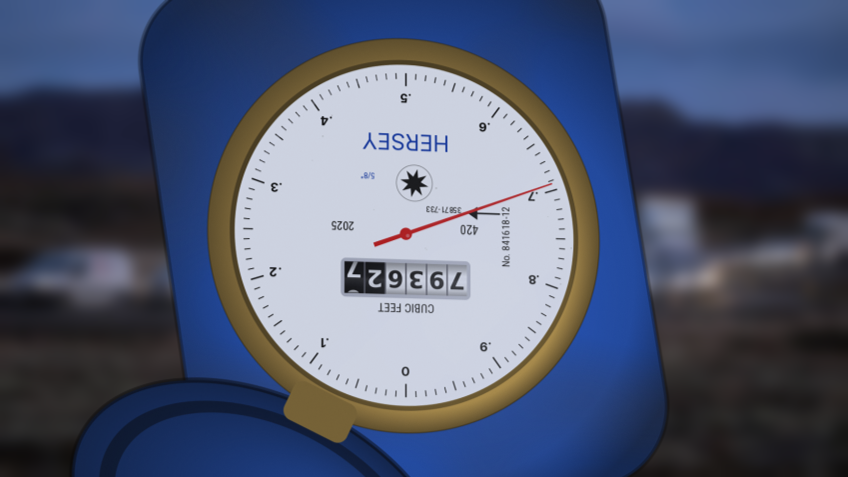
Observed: **793626.69** ft³
